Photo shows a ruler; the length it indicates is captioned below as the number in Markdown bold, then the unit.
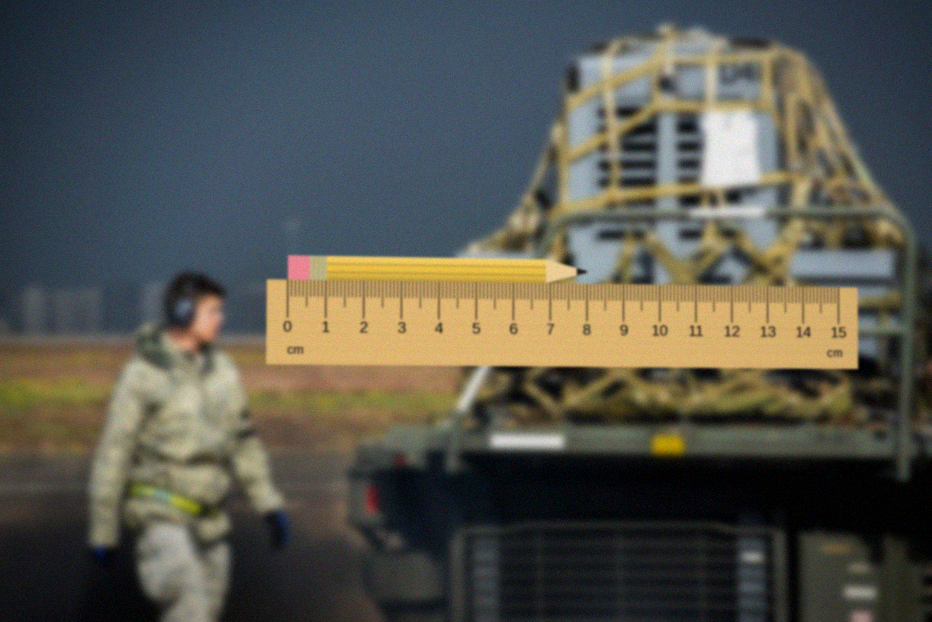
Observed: **8** cm
